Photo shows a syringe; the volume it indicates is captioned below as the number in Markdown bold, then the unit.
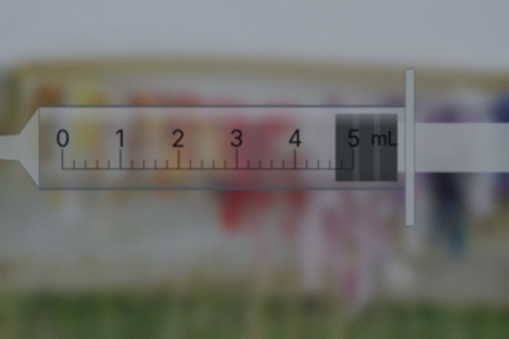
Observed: **4.7** mL
